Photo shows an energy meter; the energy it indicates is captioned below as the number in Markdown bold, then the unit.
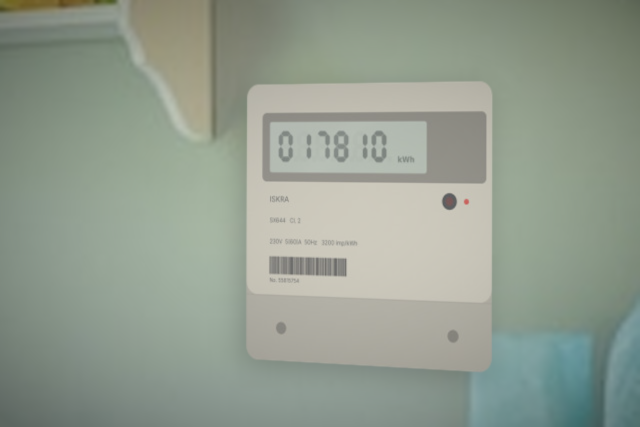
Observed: **17810** kWh
